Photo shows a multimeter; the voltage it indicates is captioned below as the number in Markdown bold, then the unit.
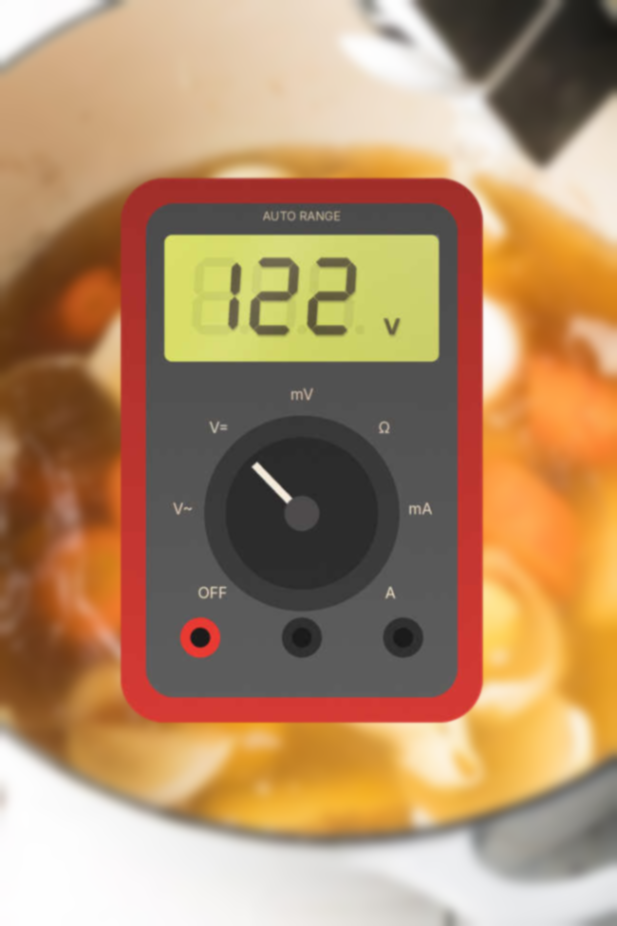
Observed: **122** V
